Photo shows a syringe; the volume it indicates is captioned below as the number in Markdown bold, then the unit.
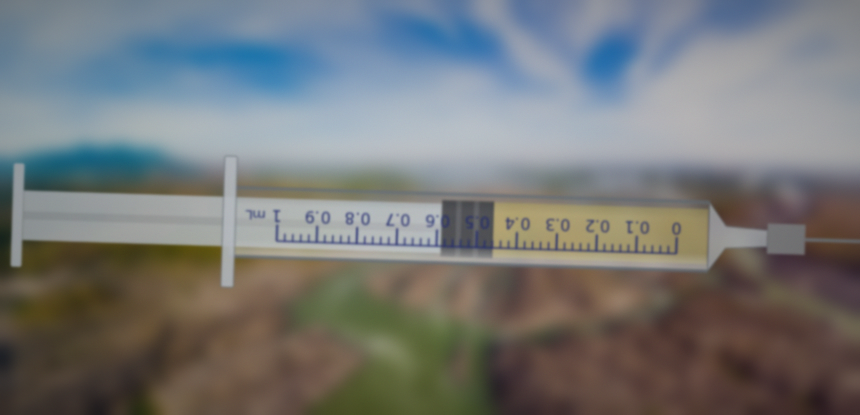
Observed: **0.46** mL
